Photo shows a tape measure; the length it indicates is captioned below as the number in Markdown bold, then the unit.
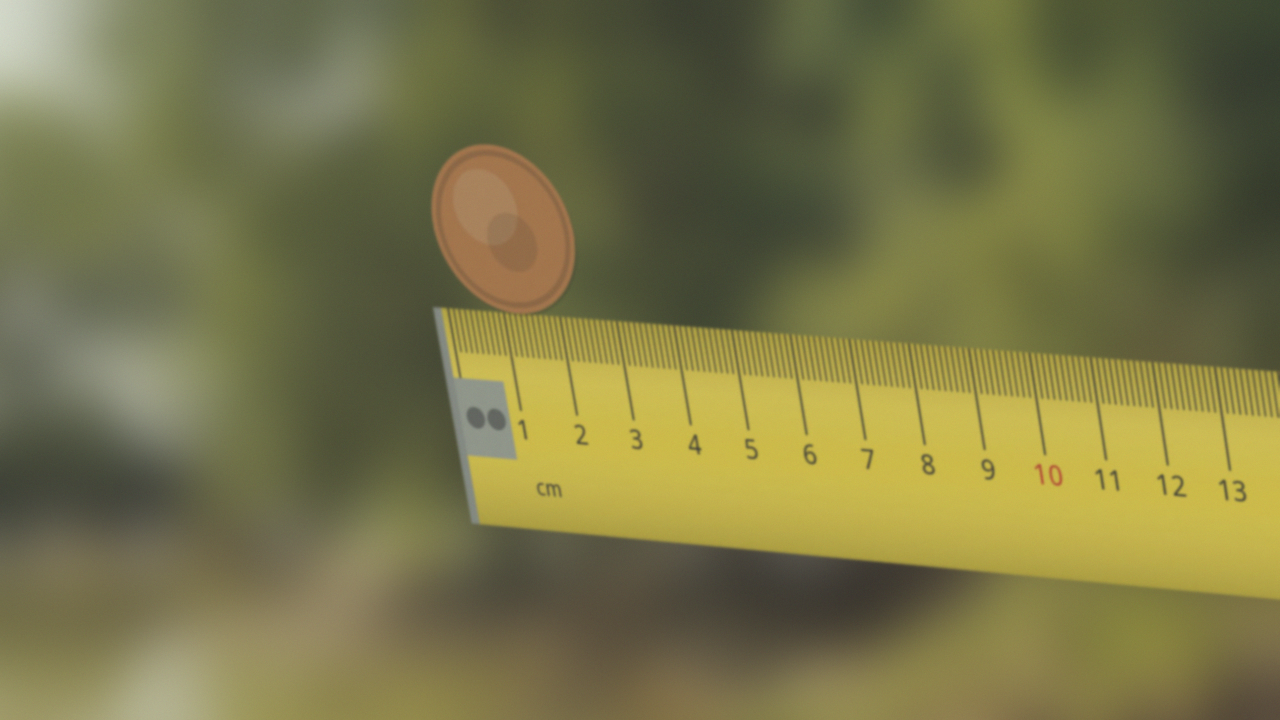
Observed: **2.5** cm
